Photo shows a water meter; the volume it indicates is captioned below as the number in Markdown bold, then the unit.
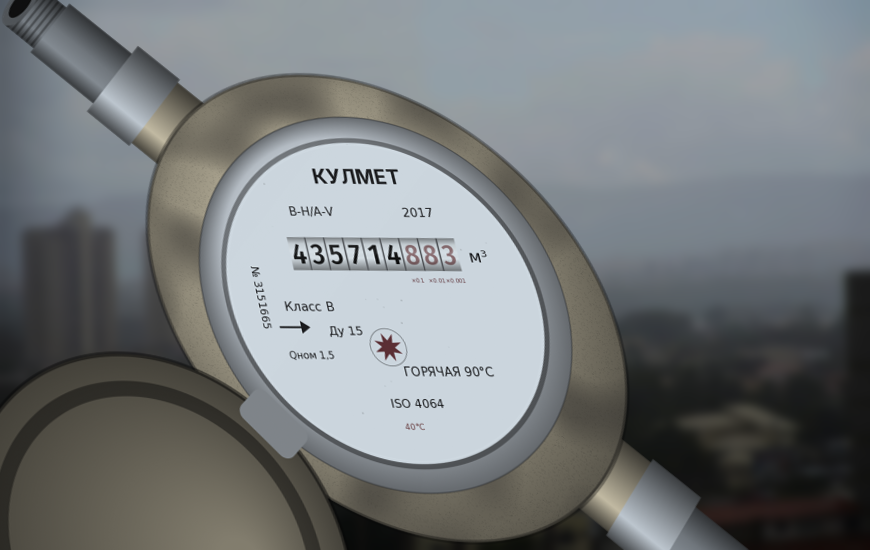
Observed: **435714.883** m³
